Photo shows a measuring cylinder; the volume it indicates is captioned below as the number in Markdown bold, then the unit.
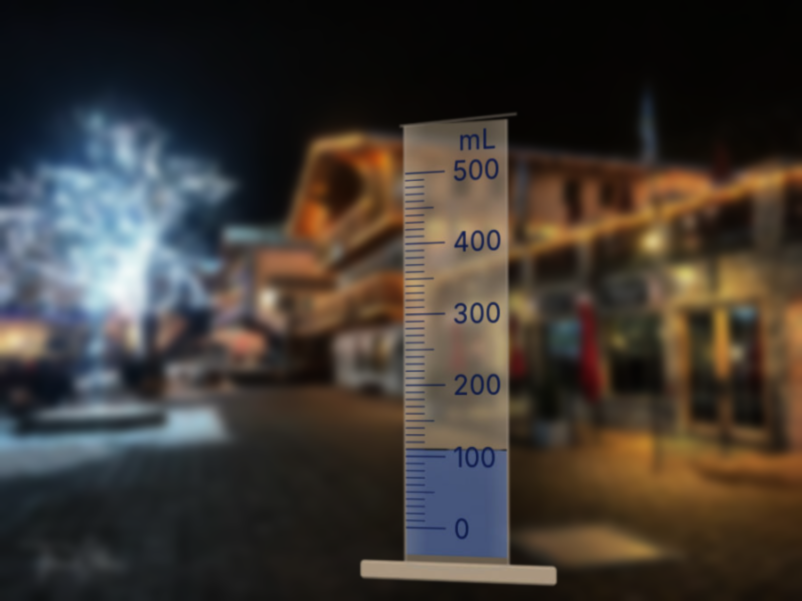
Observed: **110** mL
